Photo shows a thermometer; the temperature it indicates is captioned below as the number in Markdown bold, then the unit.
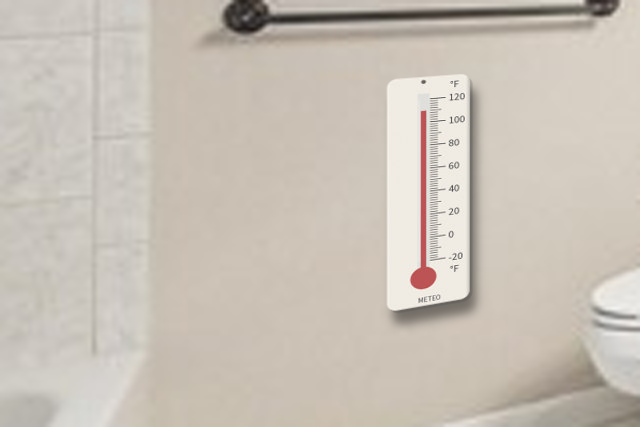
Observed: **110** °F
